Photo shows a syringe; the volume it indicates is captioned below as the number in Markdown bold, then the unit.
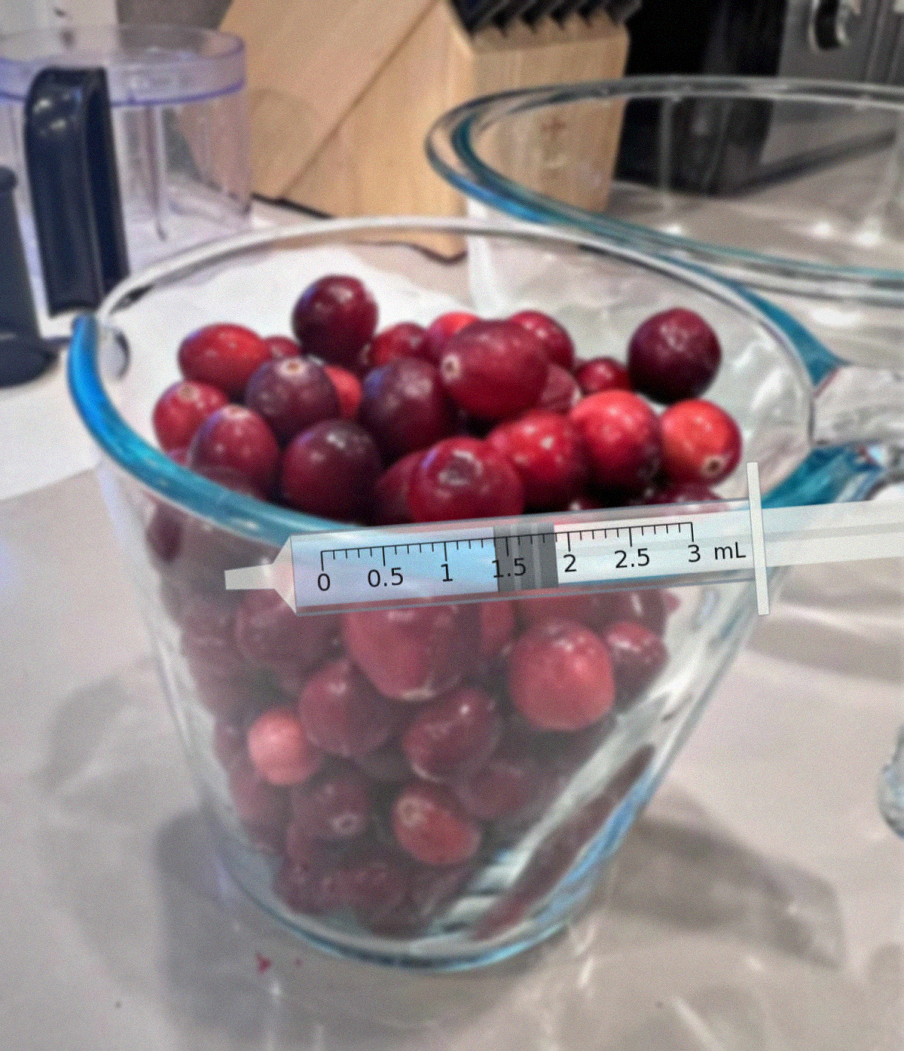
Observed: **1.4** mL
